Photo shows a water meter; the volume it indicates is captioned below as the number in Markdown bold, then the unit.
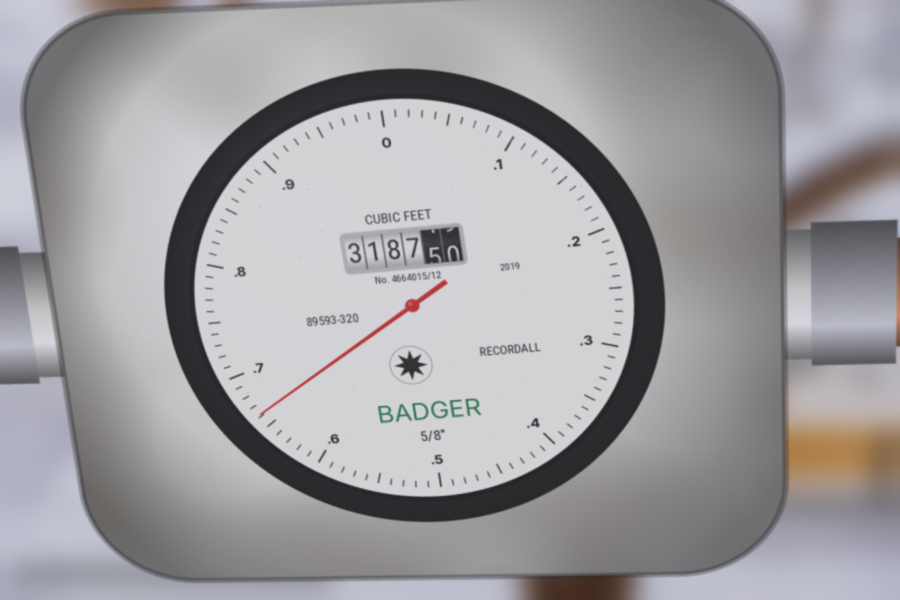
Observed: **318749.66** ft³
